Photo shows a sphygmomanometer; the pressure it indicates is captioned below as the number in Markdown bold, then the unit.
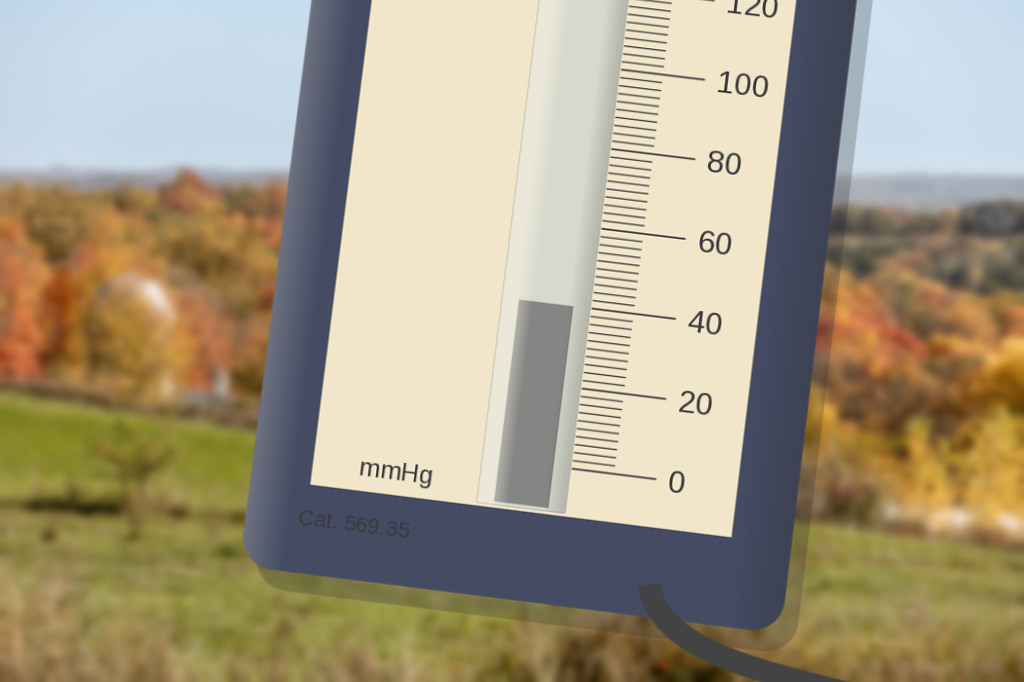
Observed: **40** mmHg
